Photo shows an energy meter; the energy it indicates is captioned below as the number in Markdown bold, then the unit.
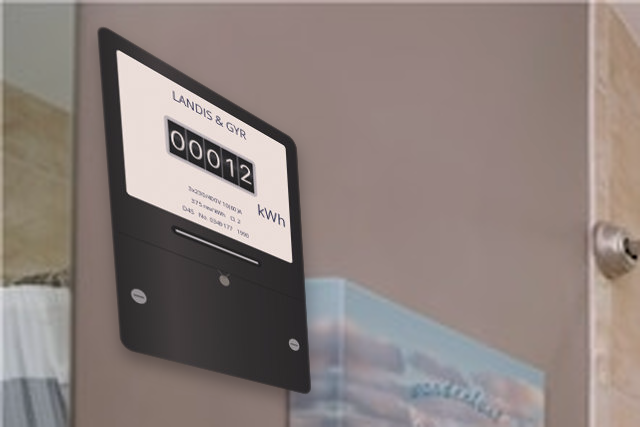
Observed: **12** kWh
